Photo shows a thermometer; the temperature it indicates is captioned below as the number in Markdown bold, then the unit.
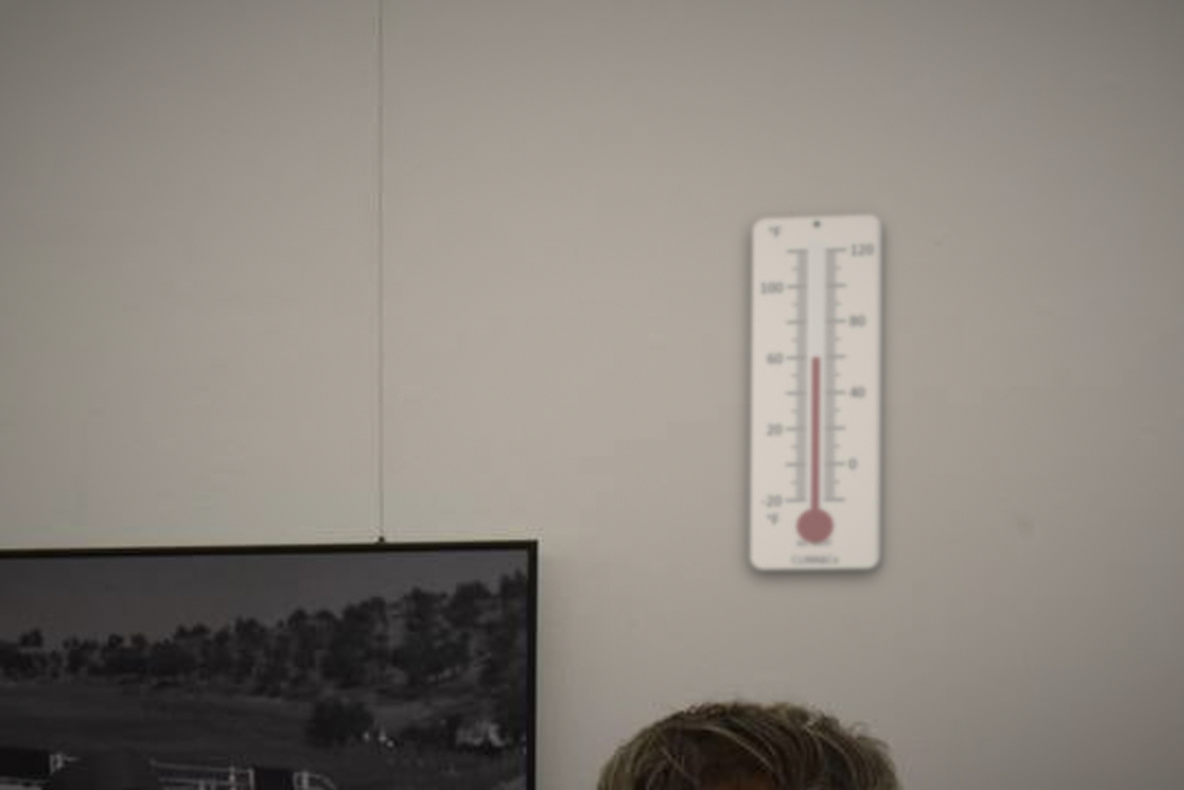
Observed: **60** °F
